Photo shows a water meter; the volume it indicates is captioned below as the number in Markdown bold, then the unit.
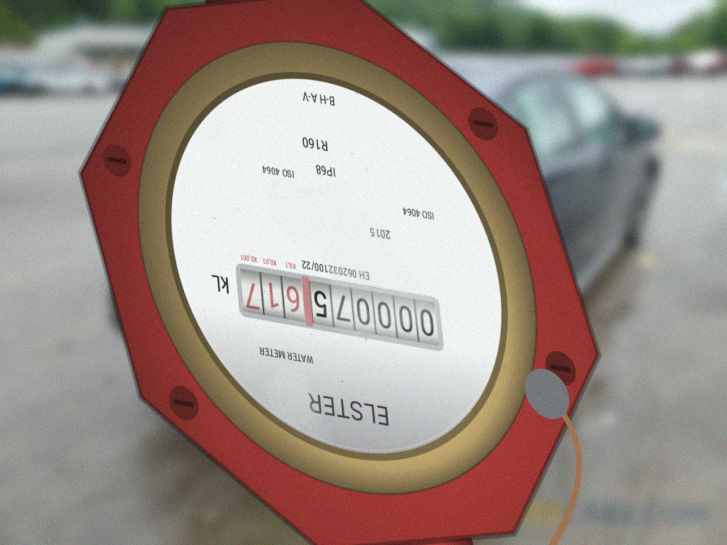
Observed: **75.617** kL
